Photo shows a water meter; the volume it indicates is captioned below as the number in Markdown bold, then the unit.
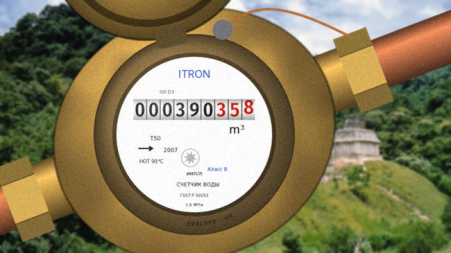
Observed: **390.358** m³
